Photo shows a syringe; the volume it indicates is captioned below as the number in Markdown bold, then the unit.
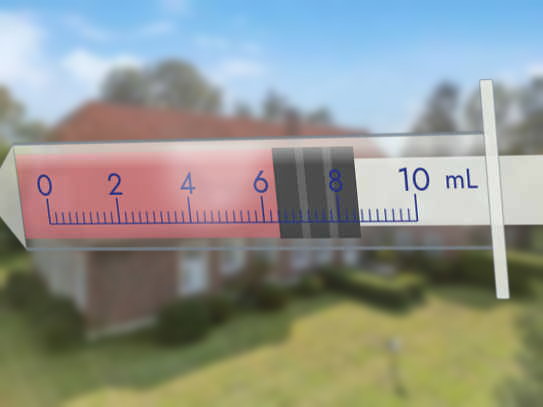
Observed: **6.4** mL
